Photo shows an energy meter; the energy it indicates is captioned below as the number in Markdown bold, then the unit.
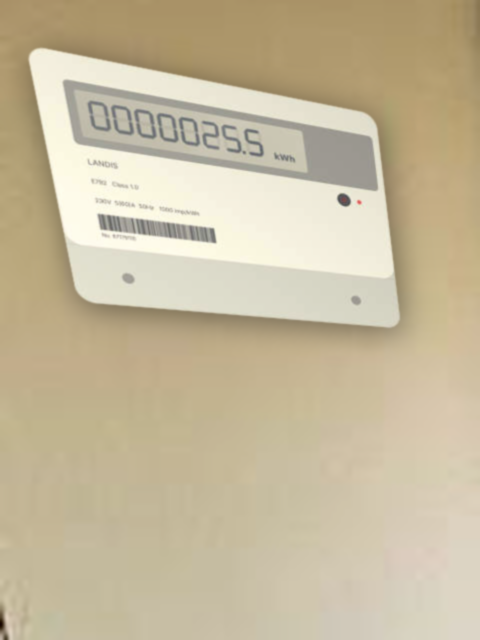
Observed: **25.5** kWh
